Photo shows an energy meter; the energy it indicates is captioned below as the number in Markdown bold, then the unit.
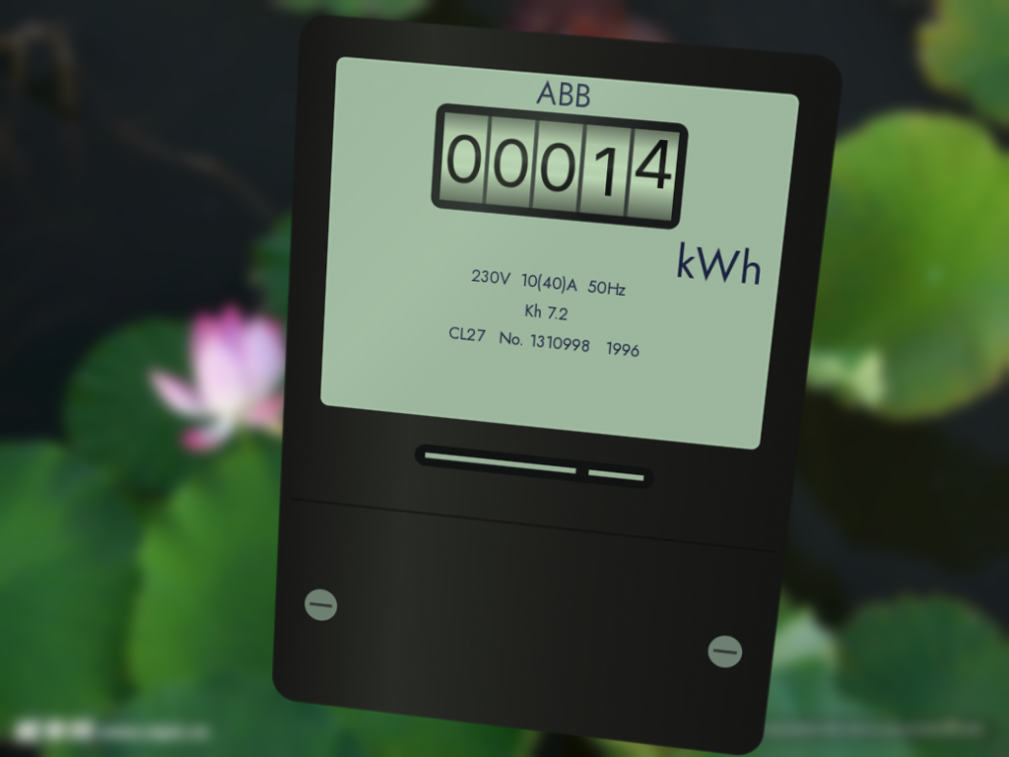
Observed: **14** kWh
